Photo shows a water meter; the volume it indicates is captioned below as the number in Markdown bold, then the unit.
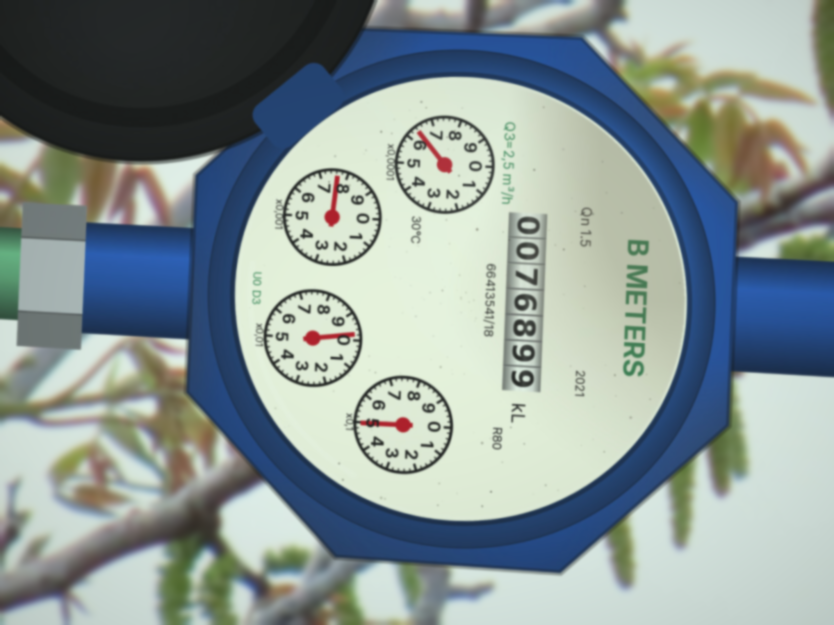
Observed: **76899.4976** kL
